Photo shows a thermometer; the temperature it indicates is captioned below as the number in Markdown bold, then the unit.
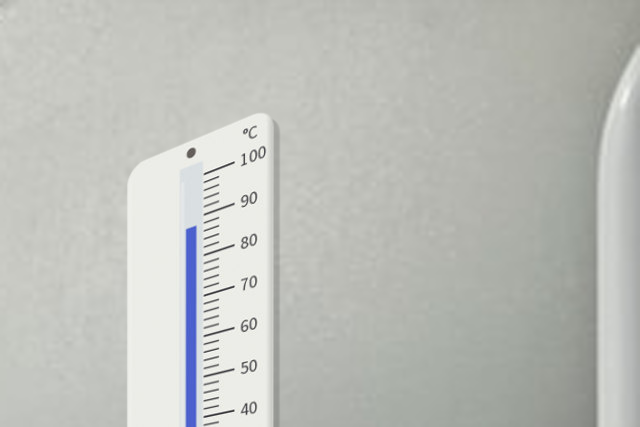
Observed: **88** °C
